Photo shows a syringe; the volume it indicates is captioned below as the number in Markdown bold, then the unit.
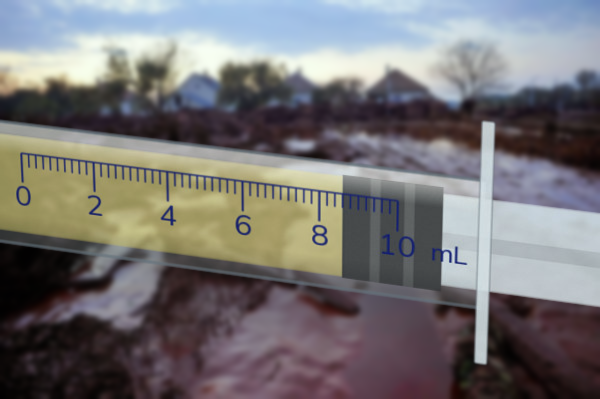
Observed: **8.6** mL
